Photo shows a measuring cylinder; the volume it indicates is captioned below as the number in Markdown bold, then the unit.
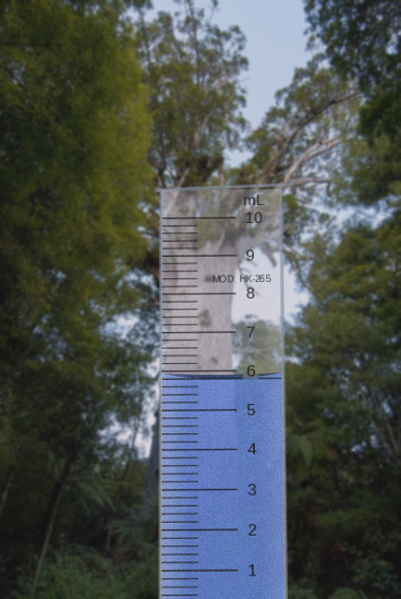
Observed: **5.8** mL
